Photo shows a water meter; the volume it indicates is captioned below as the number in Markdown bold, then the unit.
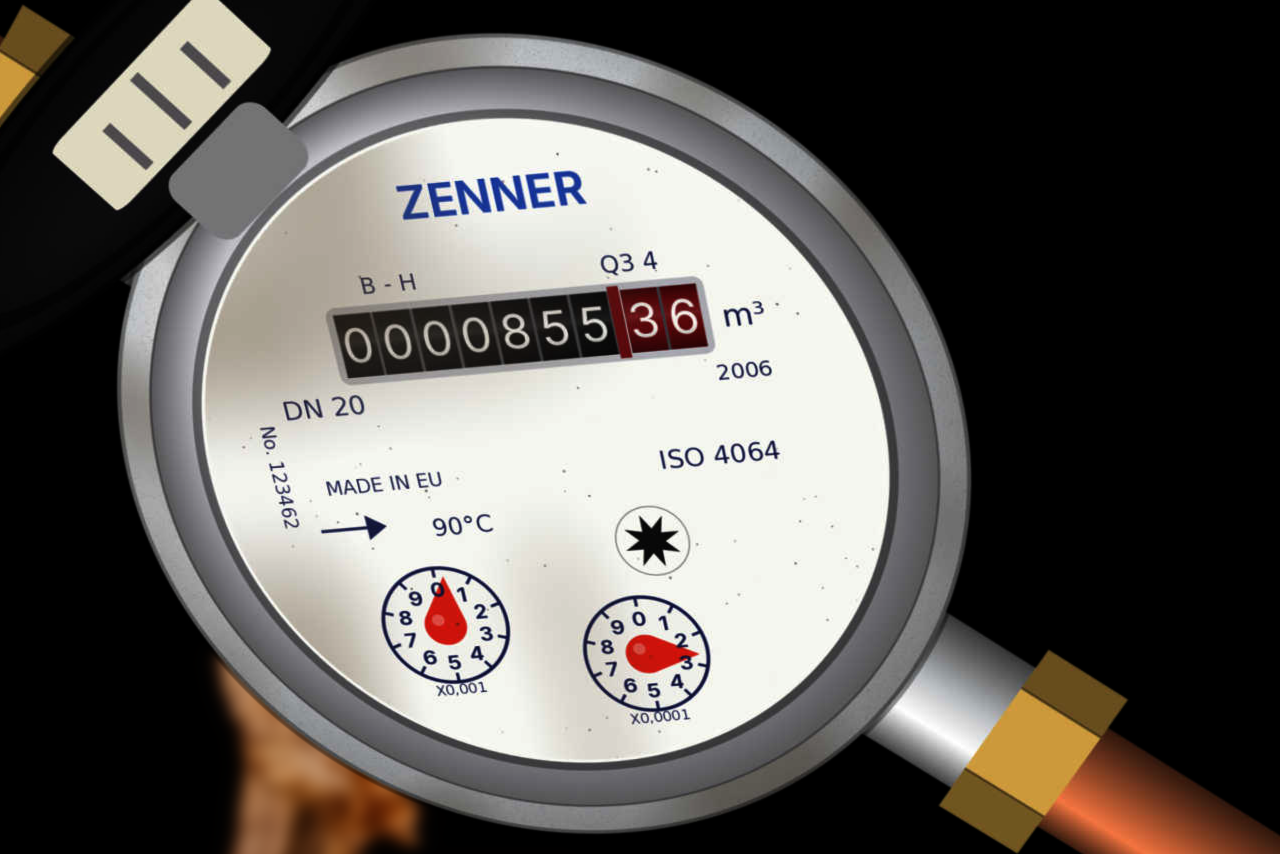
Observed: **855.3602** m³
